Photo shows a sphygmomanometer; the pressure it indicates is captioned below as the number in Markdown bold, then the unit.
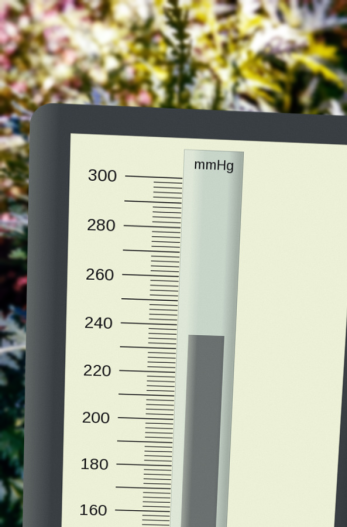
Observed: **236** mmHg
